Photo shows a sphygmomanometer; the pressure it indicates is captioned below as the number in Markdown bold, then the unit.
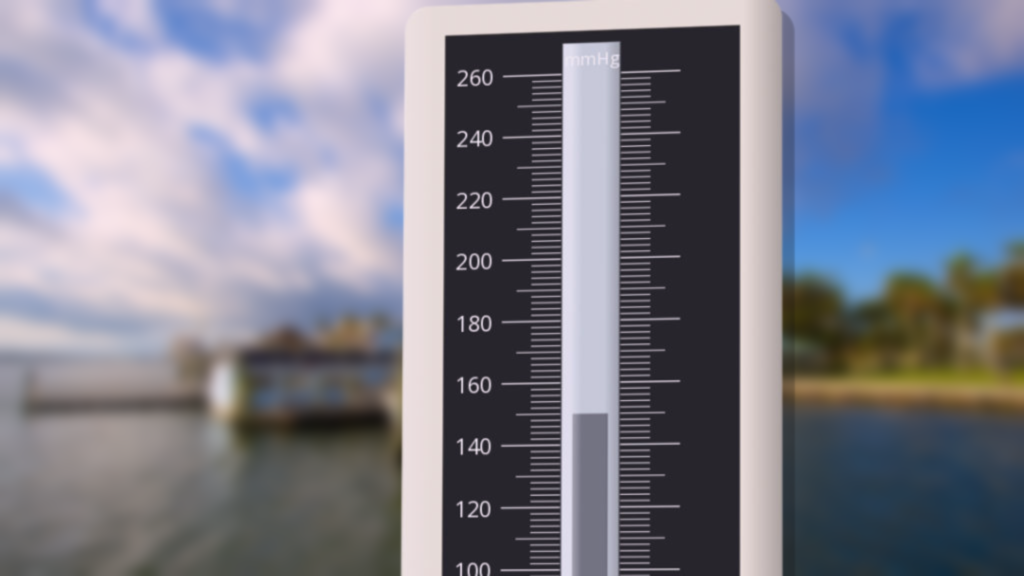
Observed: **150** mmHg
